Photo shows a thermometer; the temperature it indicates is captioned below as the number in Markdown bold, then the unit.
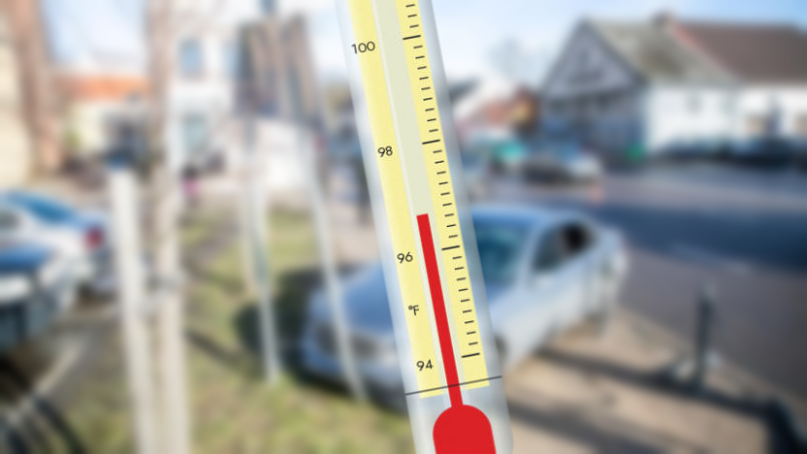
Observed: **96.7** °F
